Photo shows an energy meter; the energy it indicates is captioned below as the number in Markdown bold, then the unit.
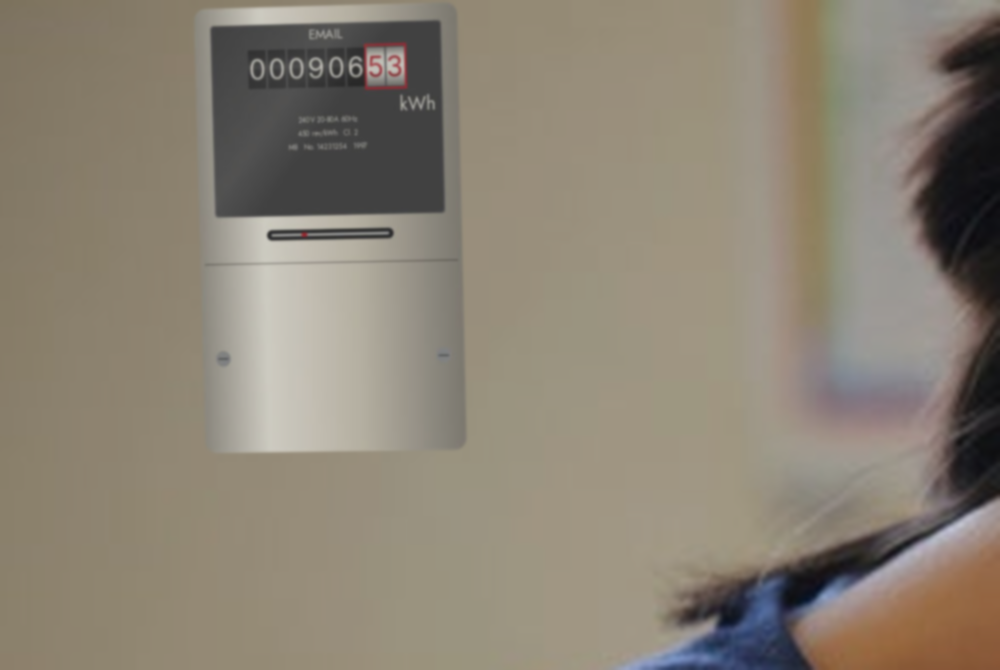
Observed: **906.53** kWh
